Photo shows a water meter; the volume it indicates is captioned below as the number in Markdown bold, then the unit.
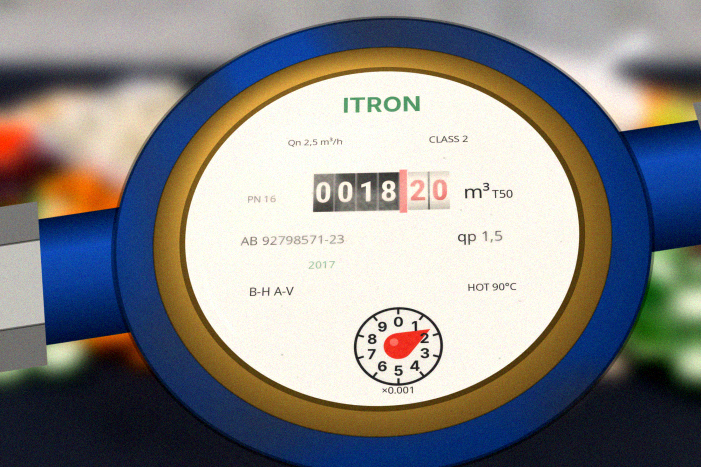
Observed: **18.201** m³
